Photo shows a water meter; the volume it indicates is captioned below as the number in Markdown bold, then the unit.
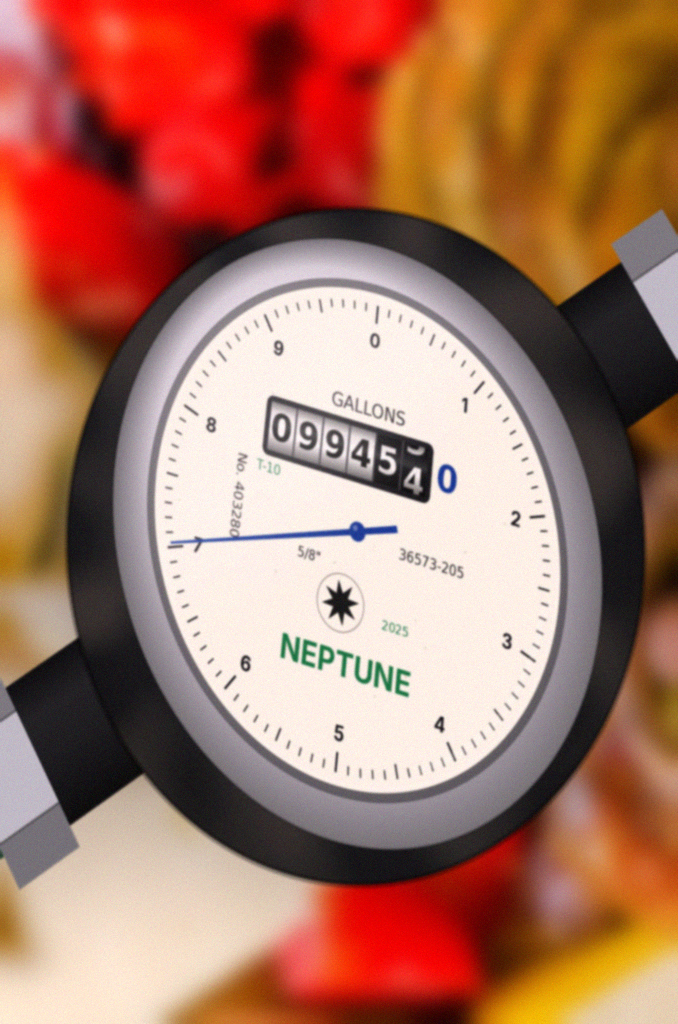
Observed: **994537.0** gal
